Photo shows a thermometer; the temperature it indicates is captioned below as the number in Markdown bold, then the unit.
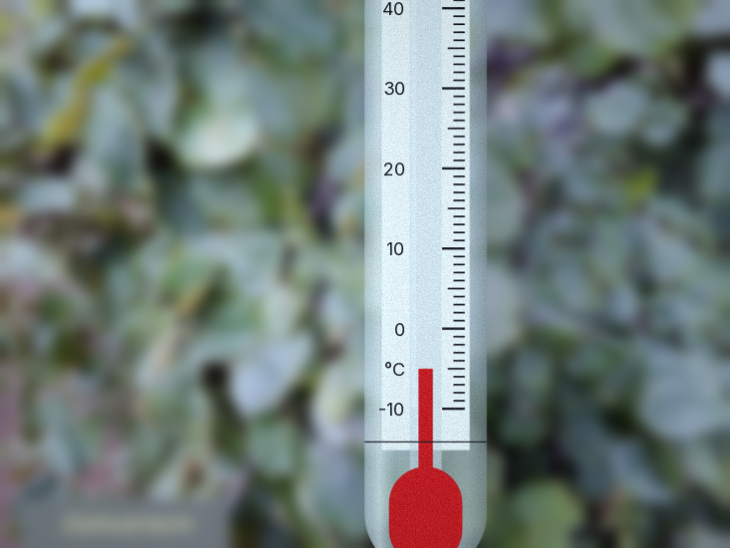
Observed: **-5** °C
